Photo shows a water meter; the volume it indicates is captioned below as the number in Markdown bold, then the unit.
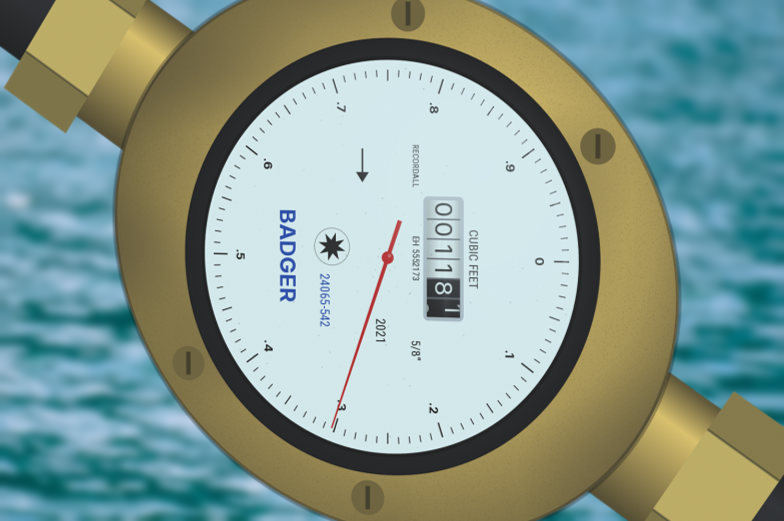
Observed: **1181.30** ft³
